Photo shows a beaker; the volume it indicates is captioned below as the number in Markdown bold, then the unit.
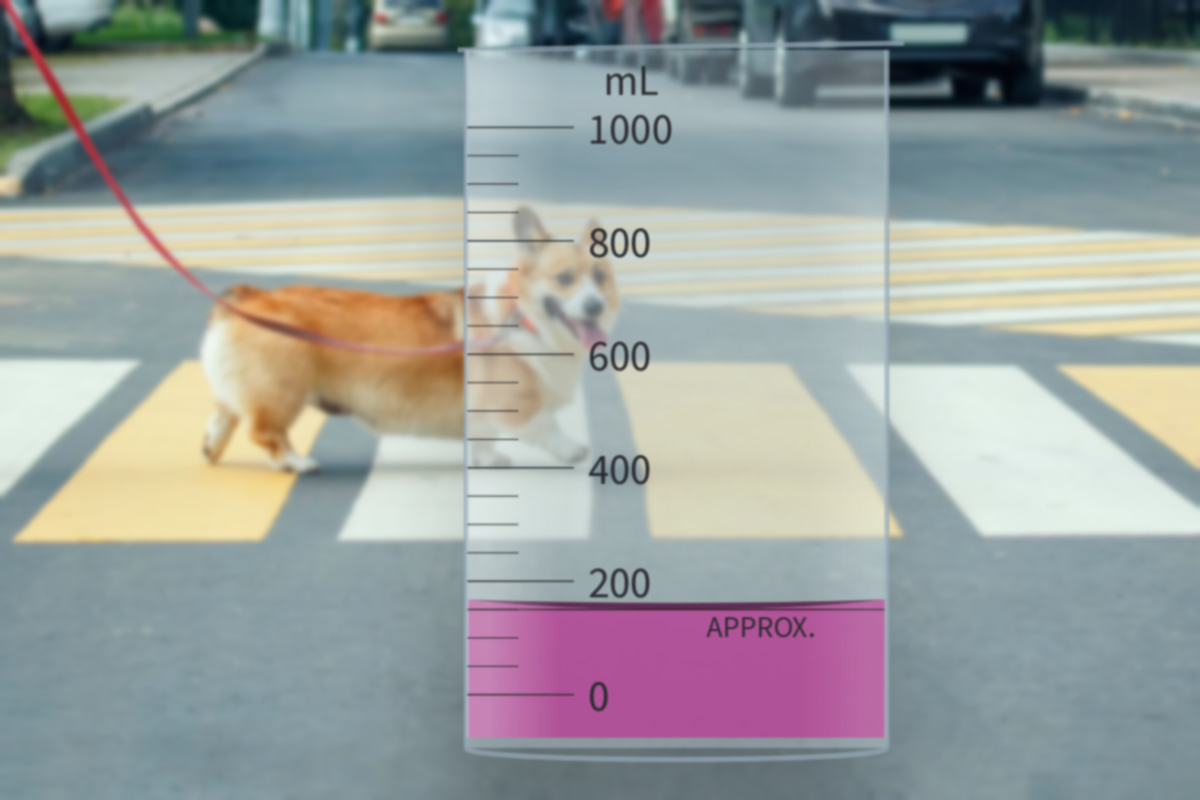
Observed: **150** mL
